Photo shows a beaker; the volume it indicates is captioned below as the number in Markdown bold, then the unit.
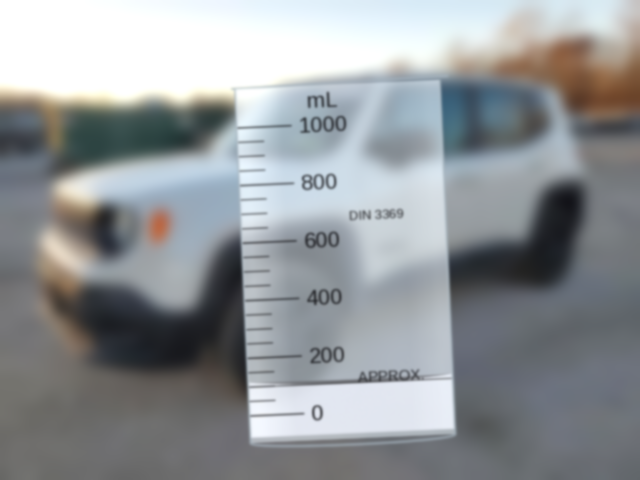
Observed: **100** mL
